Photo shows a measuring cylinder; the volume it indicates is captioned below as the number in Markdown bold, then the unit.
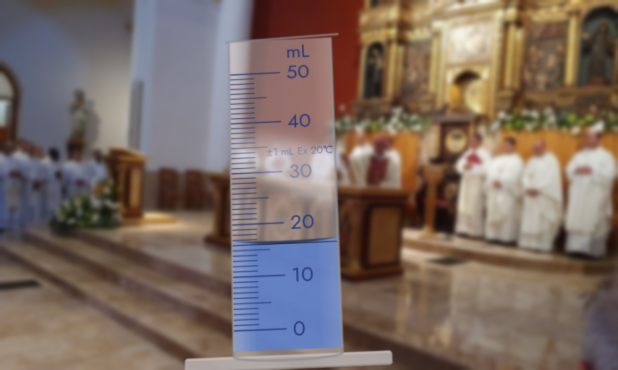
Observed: **16** mL
